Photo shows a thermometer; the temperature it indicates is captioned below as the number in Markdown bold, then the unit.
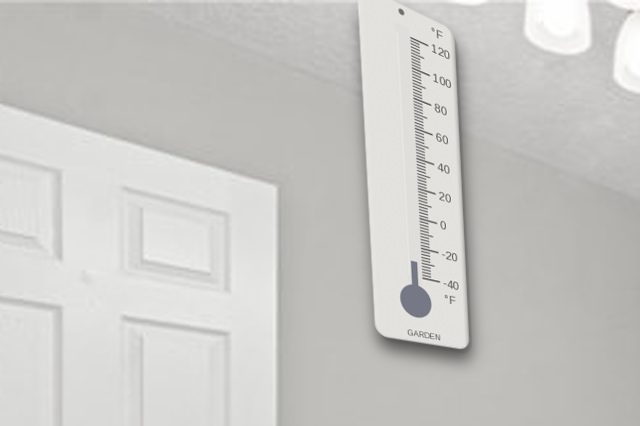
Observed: **-30** °F
